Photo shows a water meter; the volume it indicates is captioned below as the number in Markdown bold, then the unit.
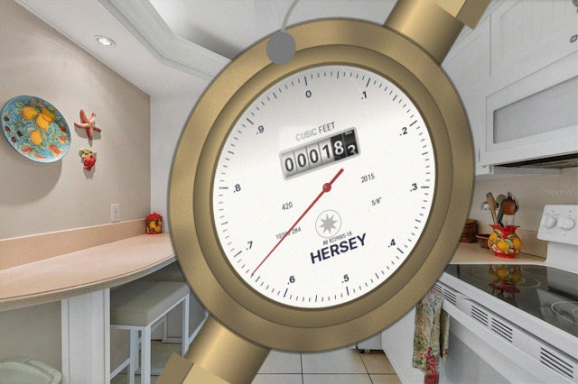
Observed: **182.66** ft³
